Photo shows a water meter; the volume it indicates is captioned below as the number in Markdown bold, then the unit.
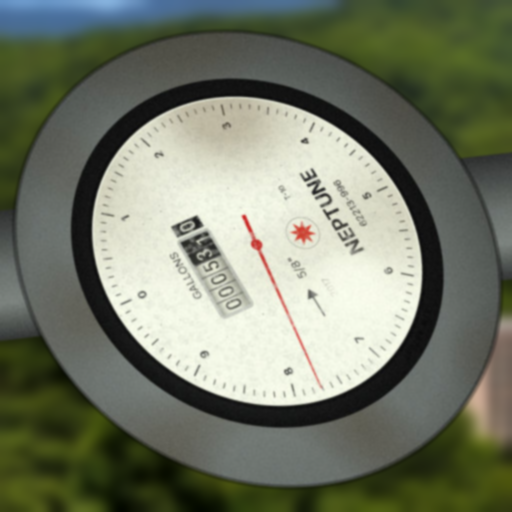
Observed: **5307.7** gal
